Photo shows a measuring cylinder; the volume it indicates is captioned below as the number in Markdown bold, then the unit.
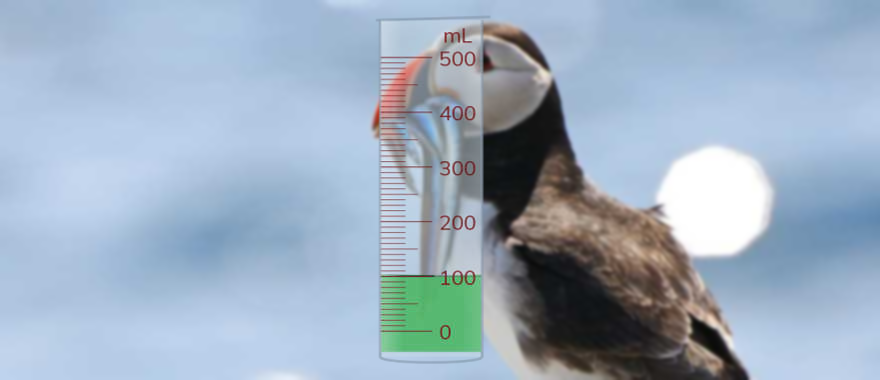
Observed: **100** mL
